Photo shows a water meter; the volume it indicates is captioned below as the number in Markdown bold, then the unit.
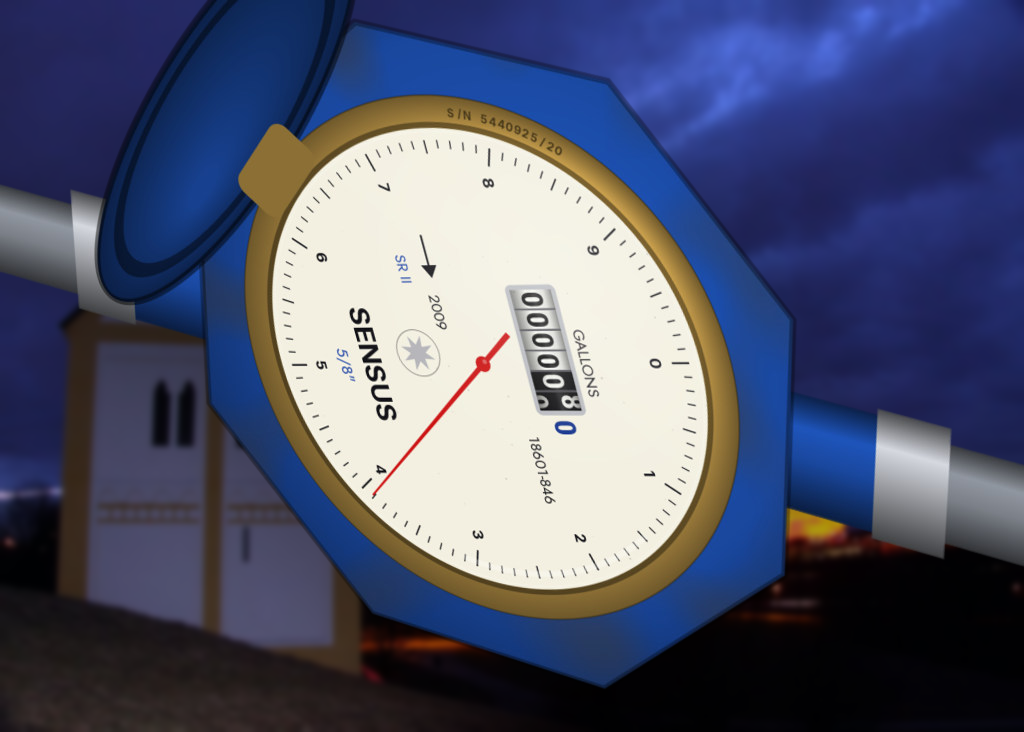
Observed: **83.9** gal
